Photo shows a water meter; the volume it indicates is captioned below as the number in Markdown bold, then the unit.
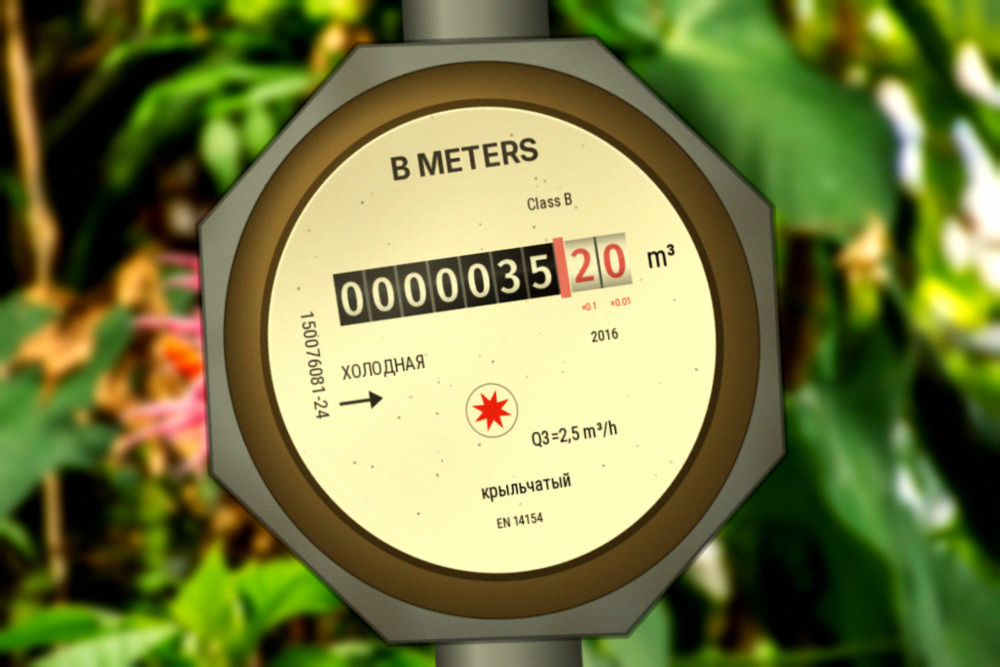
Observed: **35.20** m³
